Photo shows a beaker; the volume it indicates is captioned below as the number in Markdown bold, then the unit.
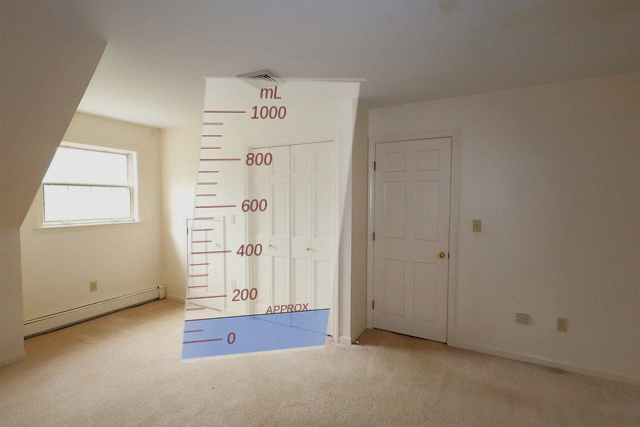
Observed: **100** mL
